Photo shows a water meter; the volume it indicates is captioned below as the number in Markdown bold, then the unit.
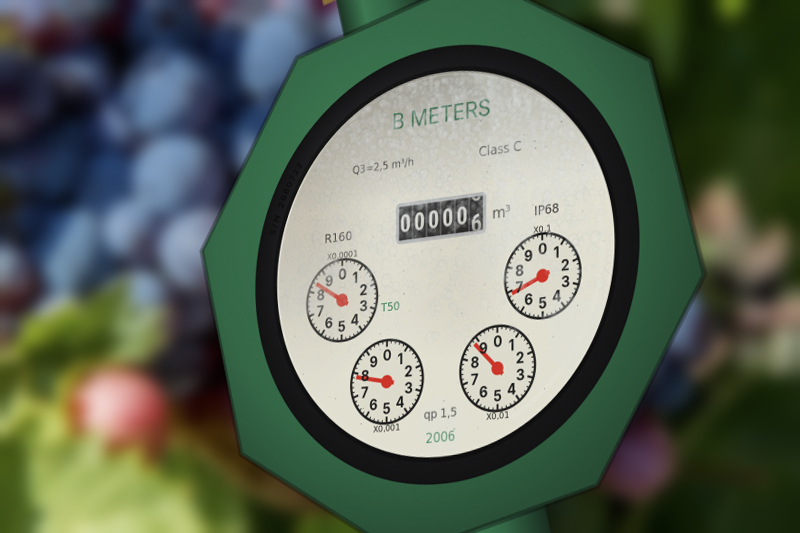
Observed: **5.6878** m³
